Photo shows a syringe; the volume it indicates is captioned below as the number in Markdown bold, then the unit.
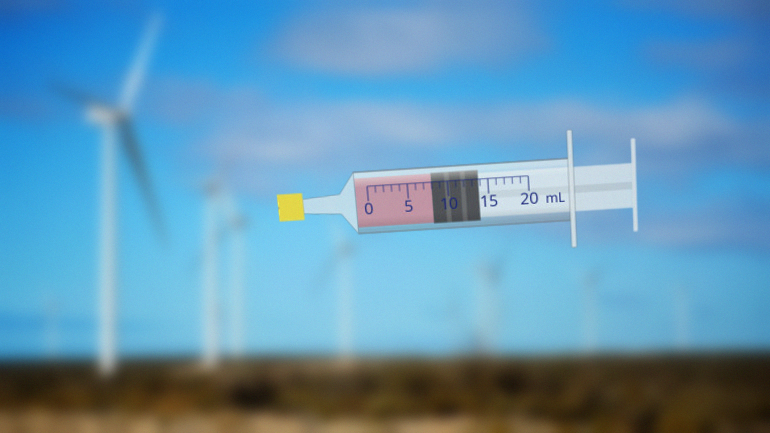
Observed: **8** mL
